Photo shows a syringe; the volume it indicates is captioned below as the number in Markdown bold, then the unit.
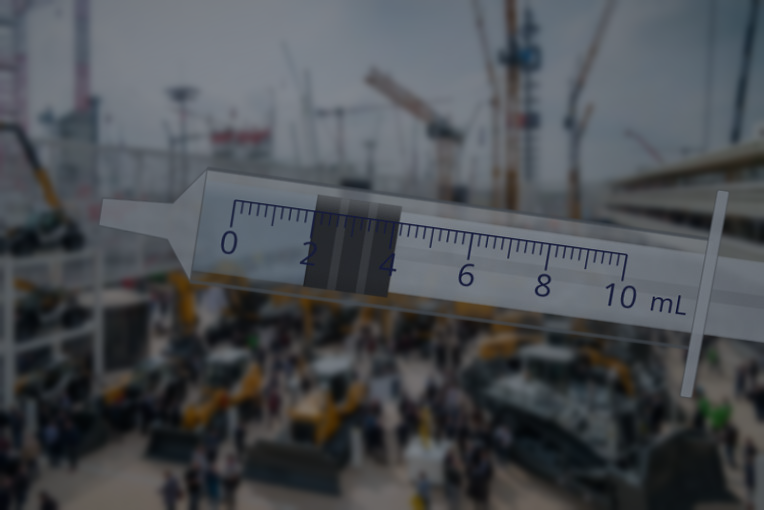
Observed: **2** mL
